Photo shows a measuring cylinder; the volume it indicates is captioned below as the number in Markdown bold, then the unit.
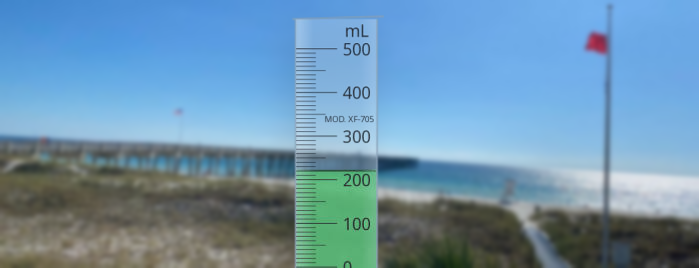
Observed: **220** mL
